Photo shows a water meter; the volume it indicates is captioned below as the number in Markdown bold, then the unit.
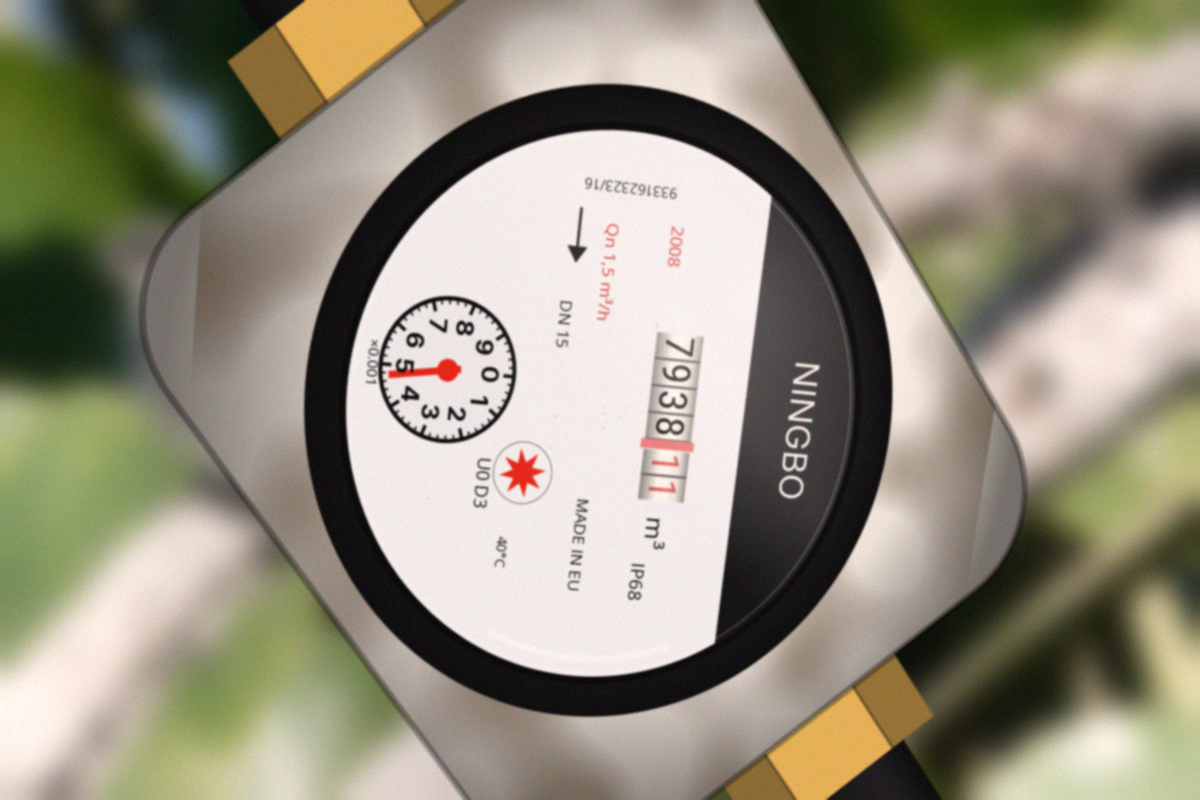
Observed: **7938.114** m³
